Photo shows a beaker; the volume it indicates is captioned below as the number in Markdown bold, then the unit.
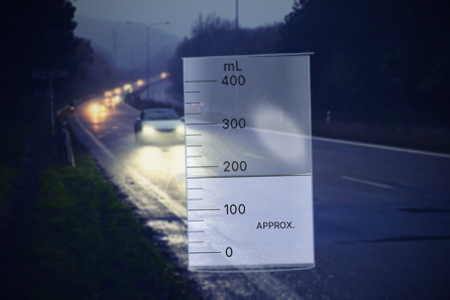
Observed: **175** mL
